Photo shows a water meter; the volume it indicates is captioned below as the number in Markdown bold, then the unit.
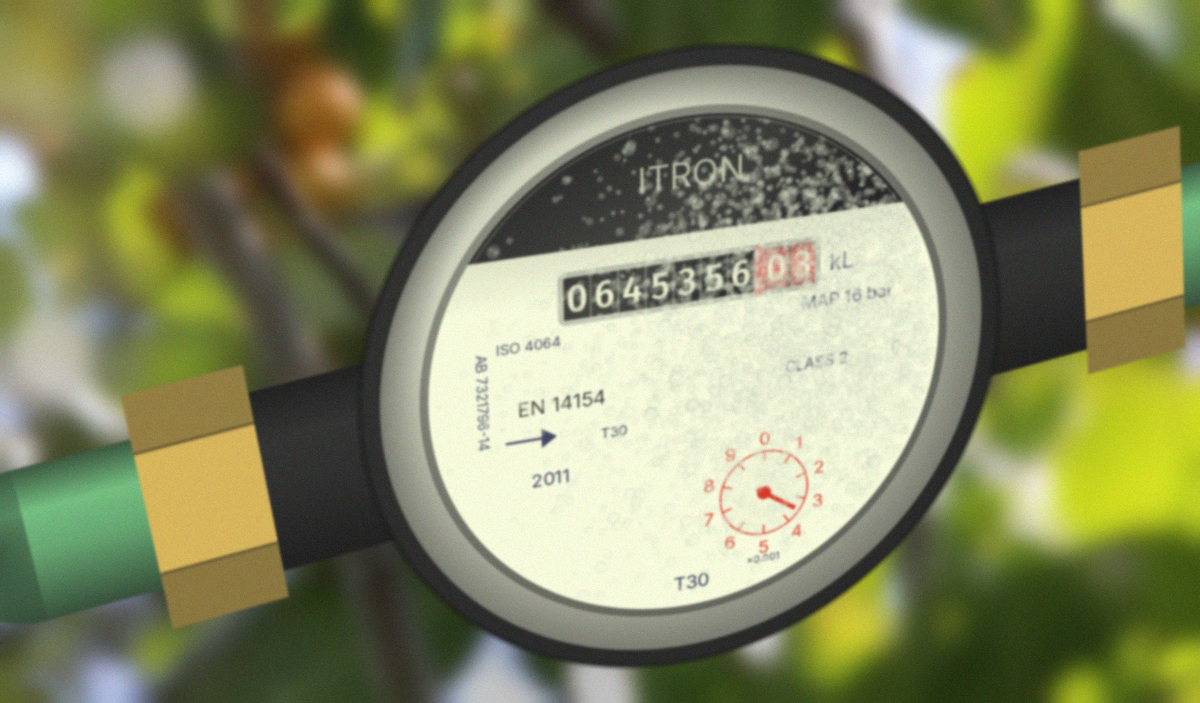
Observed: **645356.033** kL
